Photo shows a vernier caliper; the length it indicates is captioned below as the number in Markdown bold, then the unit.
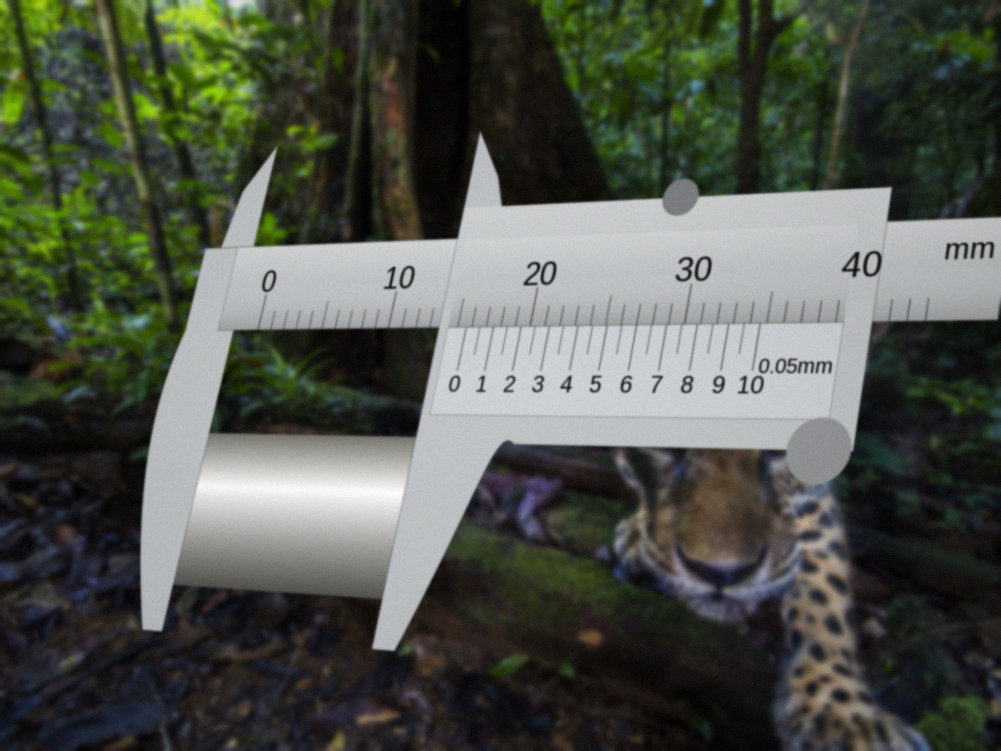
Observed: **15.6** mm
